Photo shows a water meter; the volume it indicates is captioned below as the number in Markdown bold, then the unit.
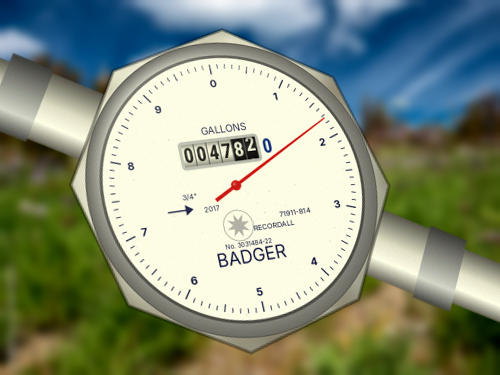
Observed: **47821.7** gal
